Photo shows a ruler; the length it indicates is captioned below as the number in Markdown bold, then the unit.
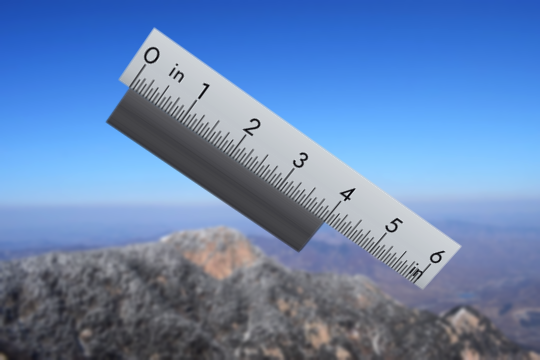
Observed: **4** in
